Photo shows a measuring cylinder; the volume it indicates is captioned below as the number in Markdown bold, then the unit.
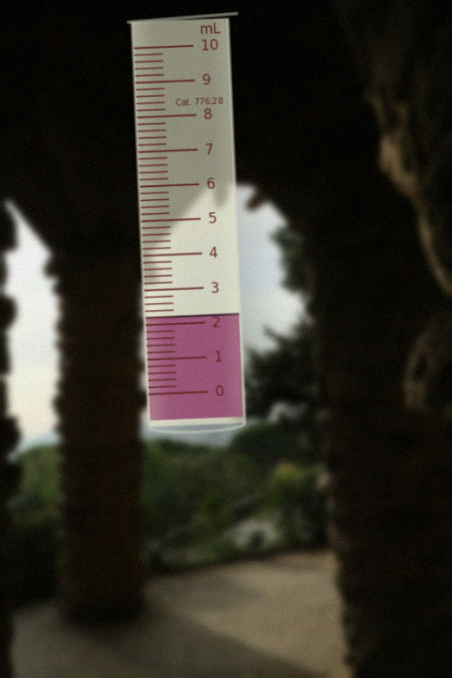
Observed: **2.2** mL
